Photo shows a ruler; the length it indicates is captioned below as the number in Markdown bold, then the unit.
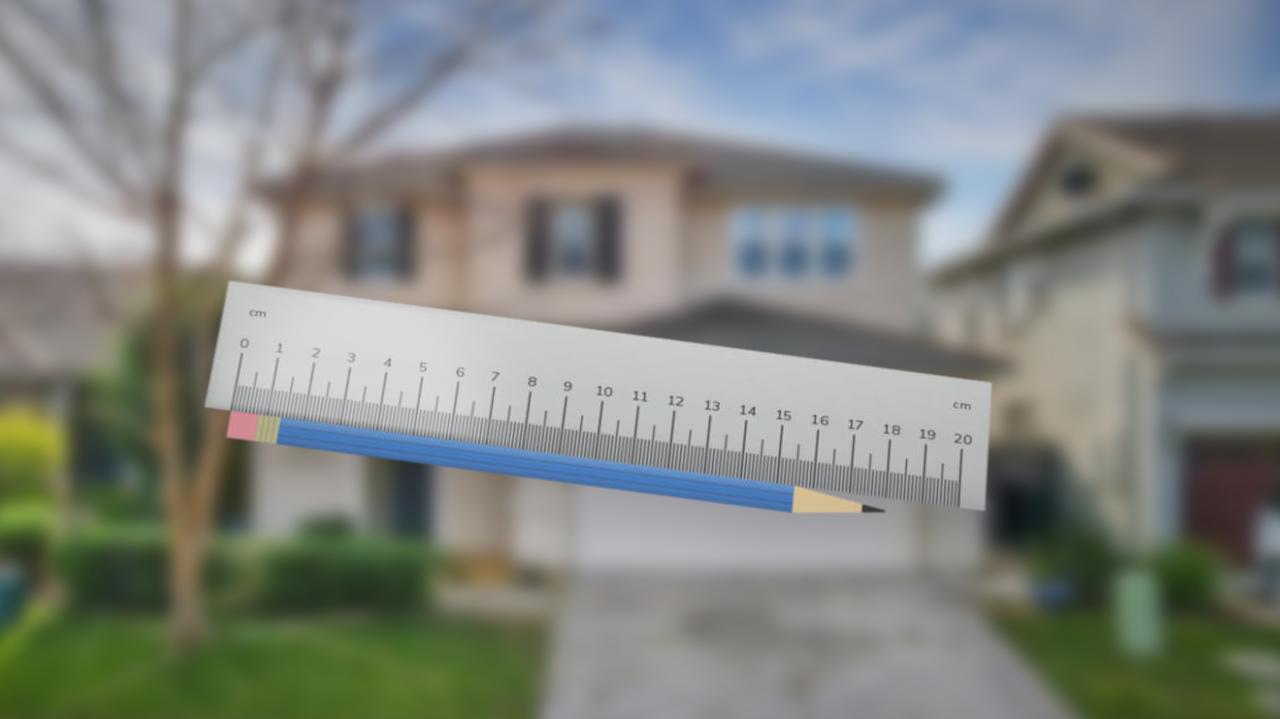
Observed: **18** cm
